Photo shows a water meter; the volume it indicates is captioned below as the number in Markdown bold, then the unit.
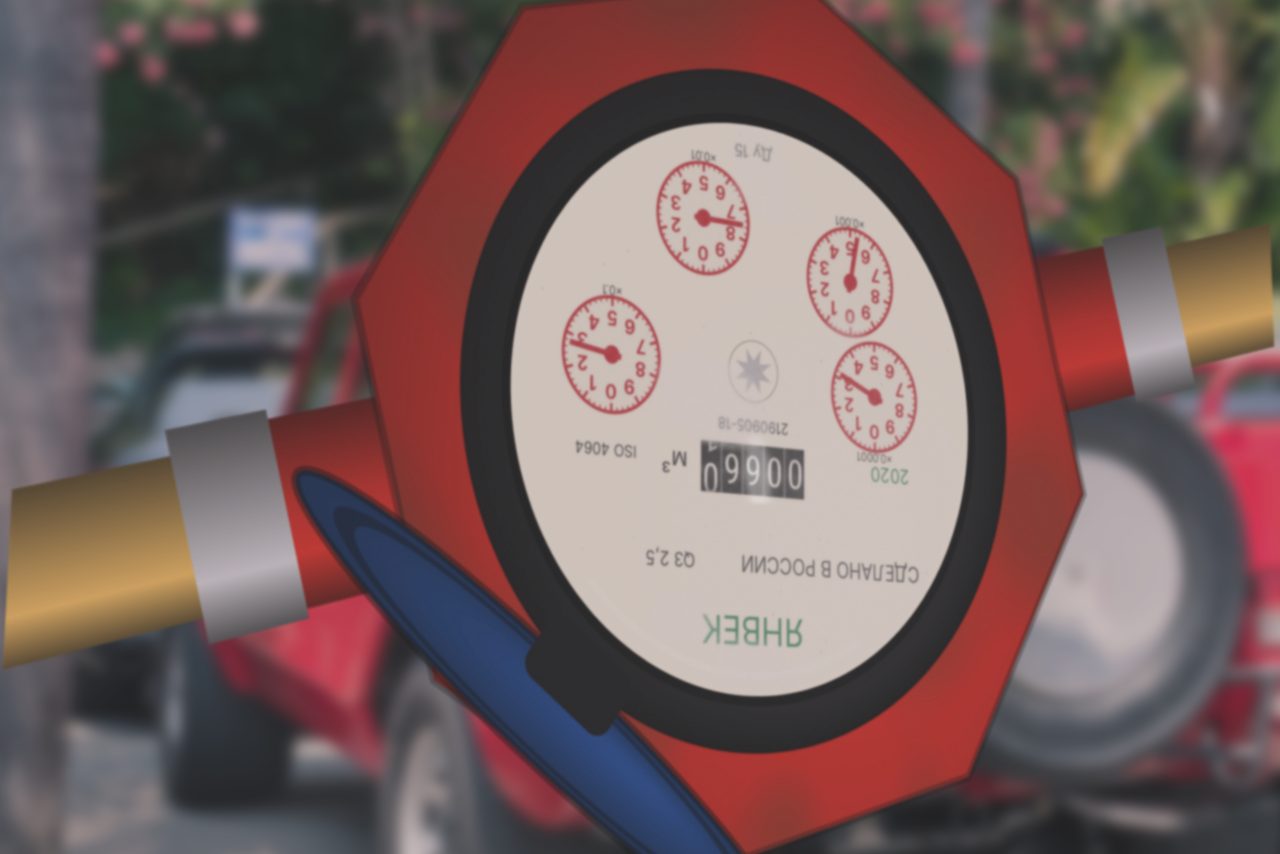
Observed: **660.2753** m³
